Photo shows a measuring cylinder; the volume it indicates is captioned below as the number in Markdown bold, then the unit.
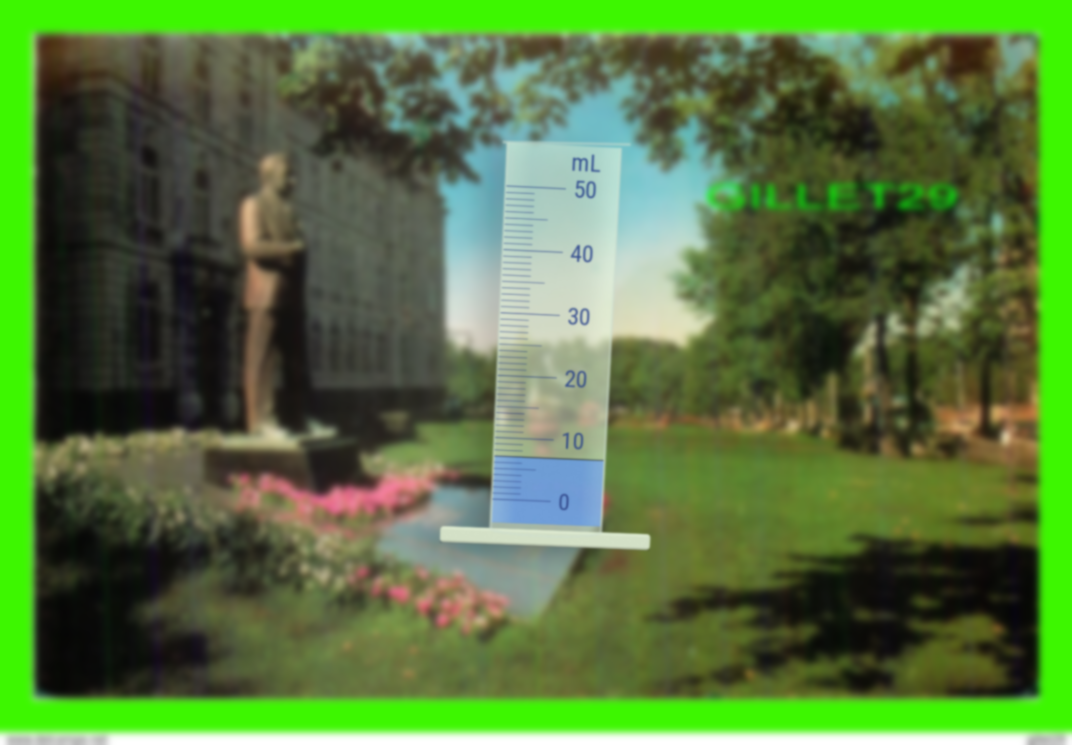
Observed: **7** mL
